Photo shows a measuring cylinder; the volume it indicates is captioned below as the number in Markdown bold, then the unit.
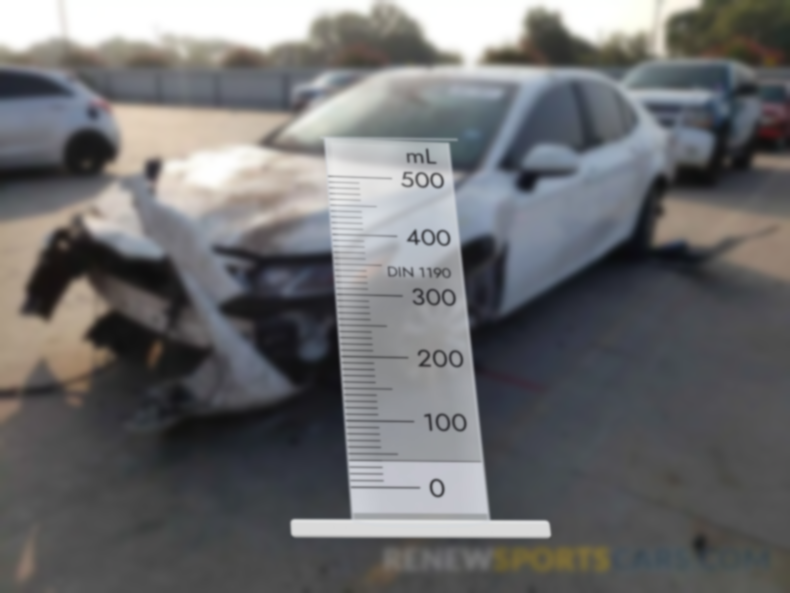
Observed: **40** mL
